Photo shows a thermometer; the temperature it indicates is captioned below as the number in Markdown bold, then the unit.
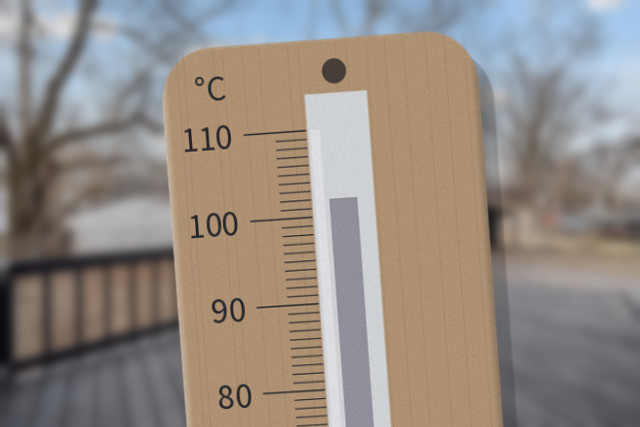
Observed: **102** °C
